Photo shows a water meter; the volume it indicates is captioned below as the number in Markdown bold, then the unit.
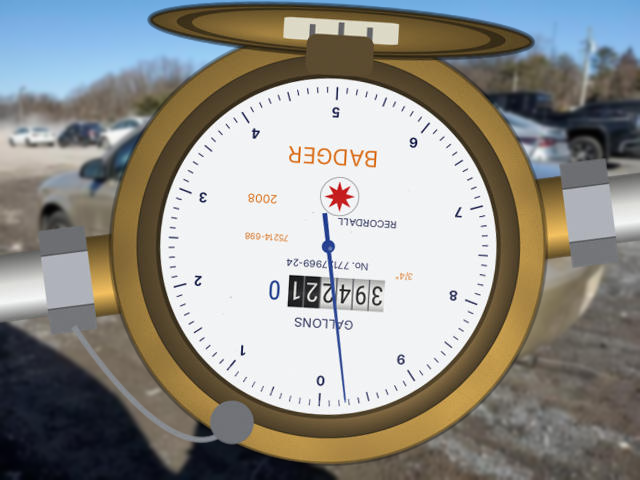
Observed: **3942209.7** gal
